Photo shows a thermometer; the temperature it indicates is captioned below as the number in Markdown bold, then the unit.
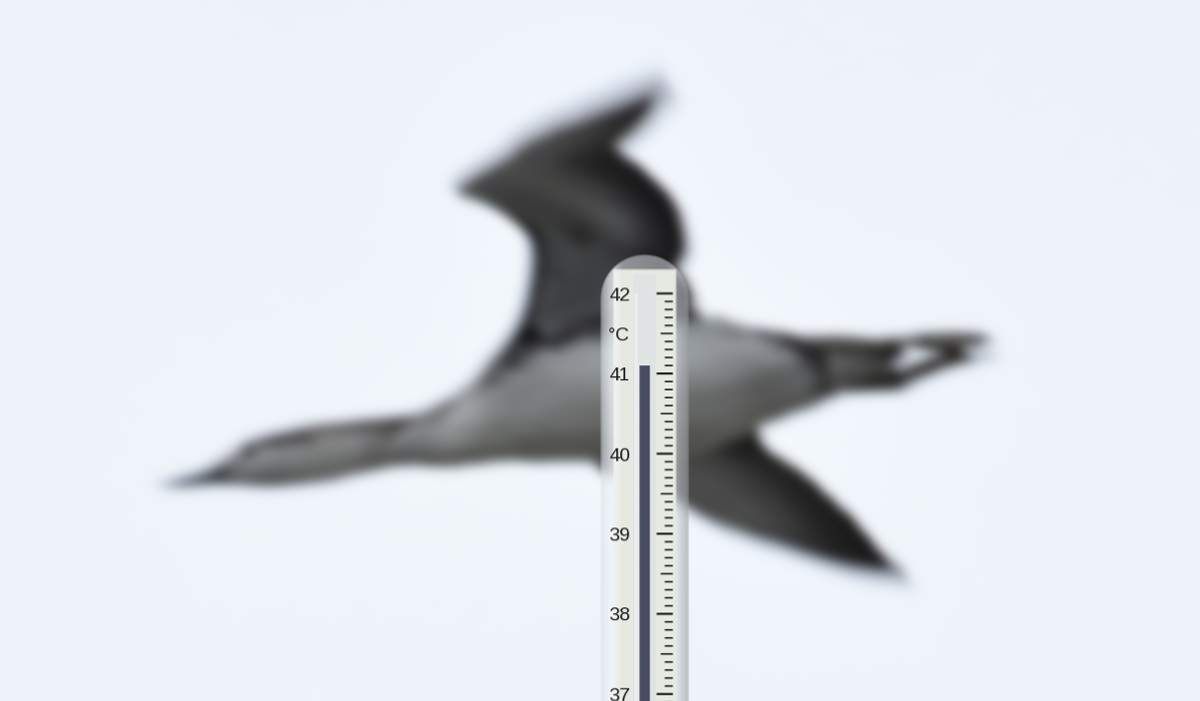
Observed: **41.1** °C
